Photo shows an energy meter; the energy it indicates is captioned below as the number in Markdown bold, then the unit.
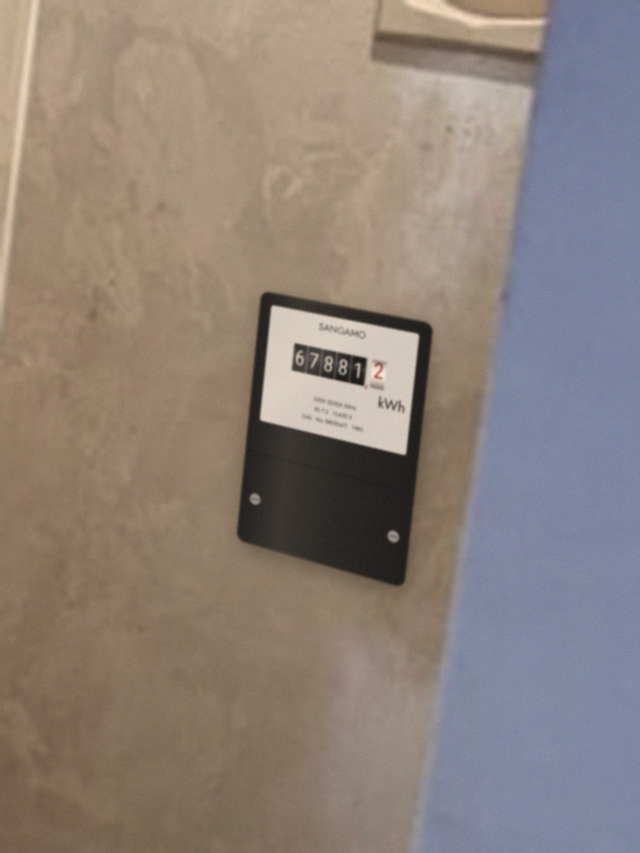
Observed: **67881.2** kWh
